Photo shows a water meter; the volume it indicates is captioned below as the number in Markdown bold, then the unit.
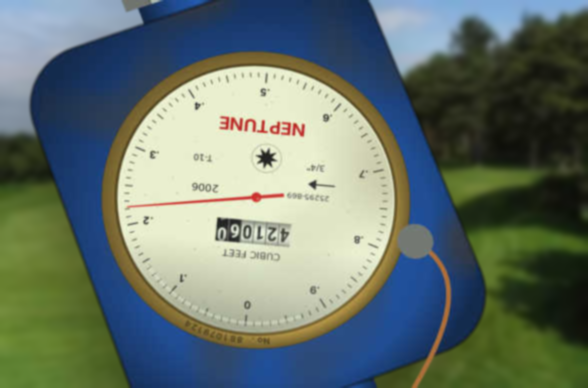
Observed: **421060.22** ft³
